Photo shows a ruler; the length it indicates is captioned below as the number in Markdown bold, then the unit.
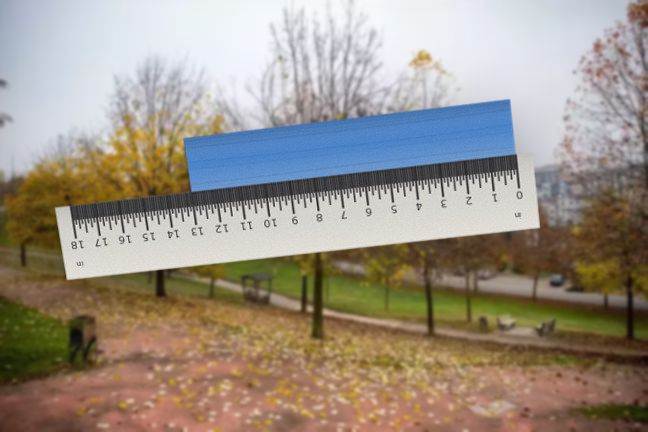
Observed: **13** in
